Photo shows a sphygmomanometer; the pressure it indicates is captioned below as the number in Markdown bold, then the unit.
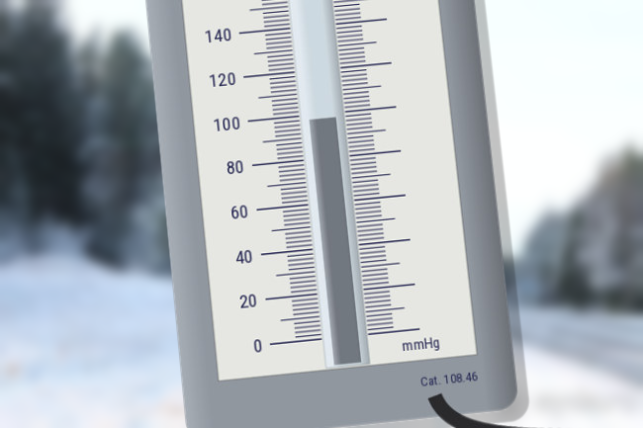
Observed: **98** mmHg
